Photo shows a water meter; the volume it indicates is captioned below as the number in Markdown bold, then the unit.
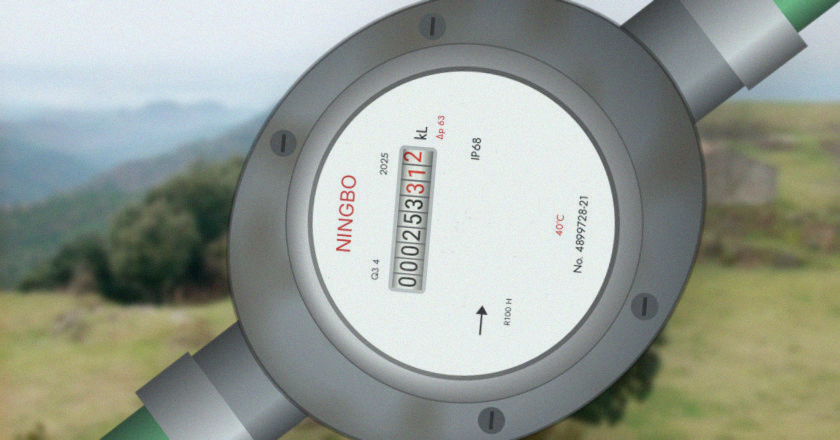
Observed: **253.312** kL
